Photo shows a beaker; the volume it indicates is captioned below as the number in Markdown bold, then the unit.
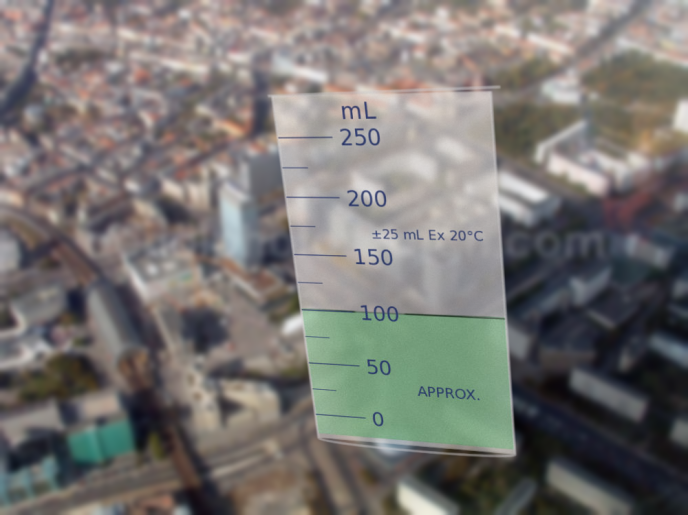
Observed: **100** mL
